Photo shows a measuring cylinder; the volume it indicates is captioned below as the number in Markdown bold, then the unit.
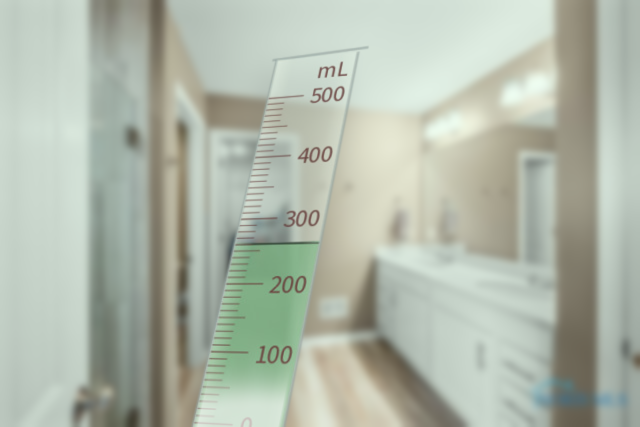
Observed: **260** mL
